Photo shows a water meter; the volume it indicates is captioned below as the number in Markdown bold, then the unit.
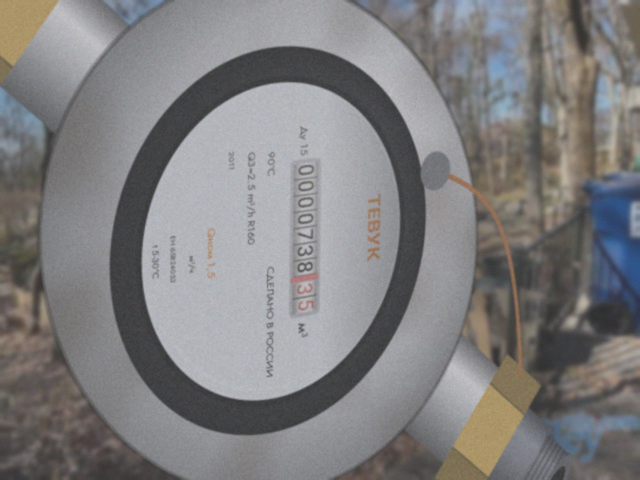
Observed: **738.35** m³
